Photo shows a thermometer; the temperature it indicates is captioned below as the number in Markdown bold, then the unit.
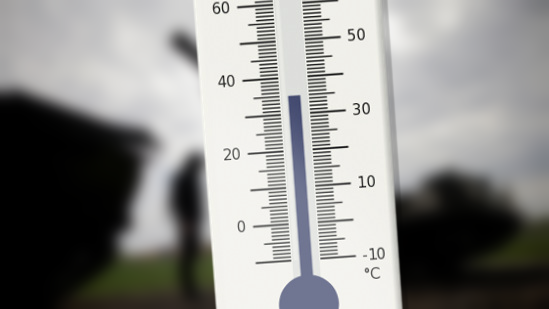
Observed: **35** °C
